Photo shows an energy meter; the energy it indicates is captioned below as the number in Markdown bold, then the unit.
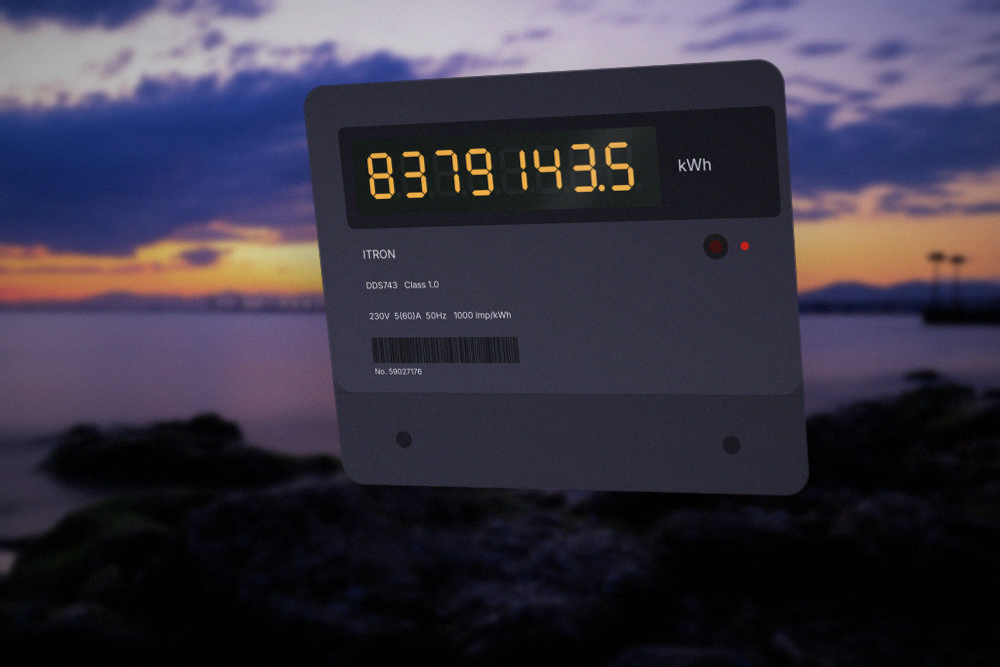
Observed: **8379143.5** kWh
